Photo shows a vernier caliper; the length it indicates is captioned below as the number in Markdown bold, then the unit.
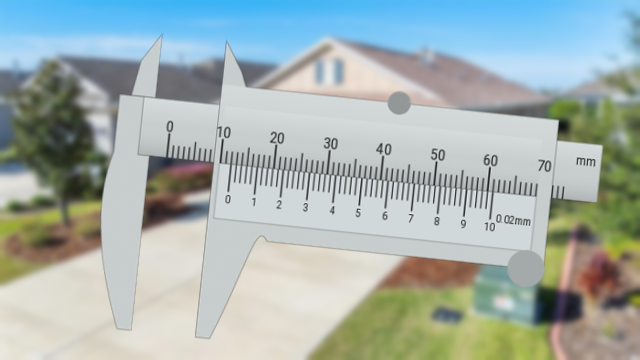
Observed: **12.0** mm
